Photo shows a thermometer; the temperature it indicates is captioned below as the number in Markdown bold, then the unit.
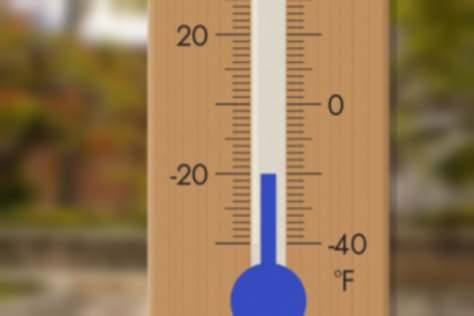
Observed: **-20** °F
